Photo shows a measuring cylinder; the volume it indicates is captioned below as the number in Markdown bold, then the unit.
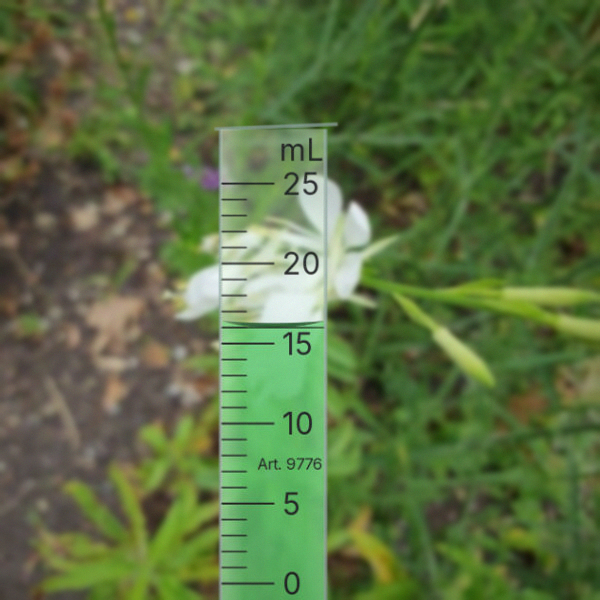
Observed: **16** mL
